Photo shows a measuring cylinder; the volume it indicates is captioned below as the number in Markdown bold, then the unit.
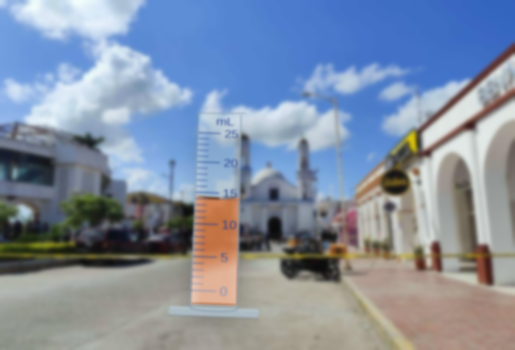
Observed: **14** mL
